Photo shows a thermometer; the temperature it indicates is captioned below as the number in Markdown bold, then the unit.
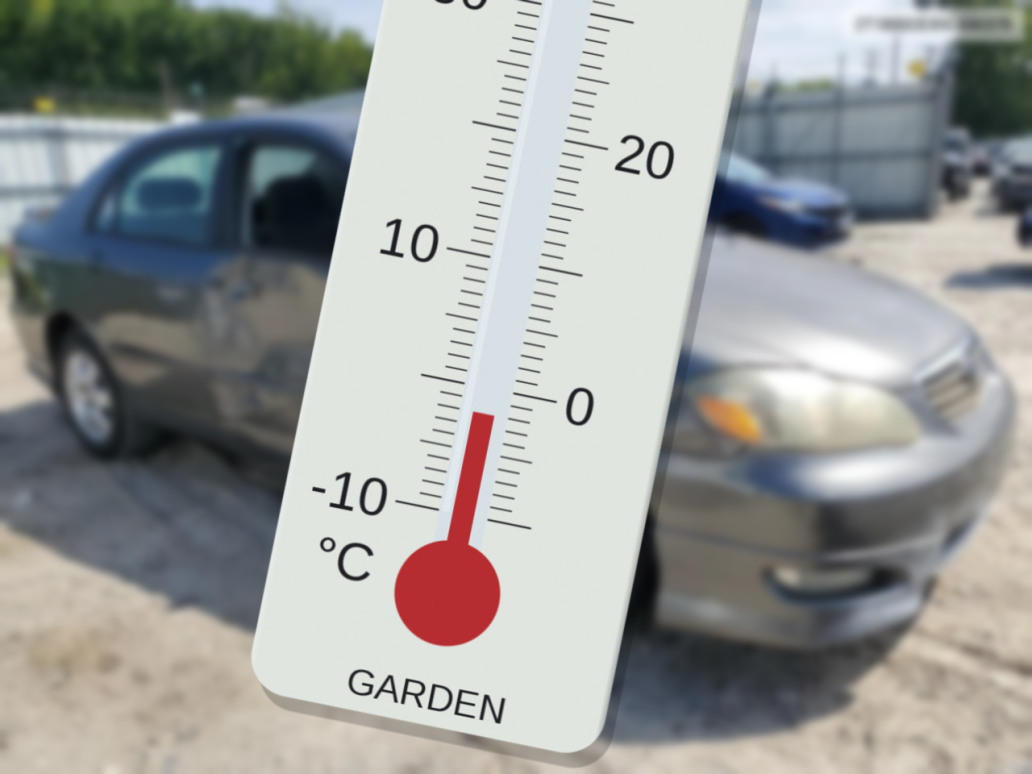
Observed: **-2** °C
